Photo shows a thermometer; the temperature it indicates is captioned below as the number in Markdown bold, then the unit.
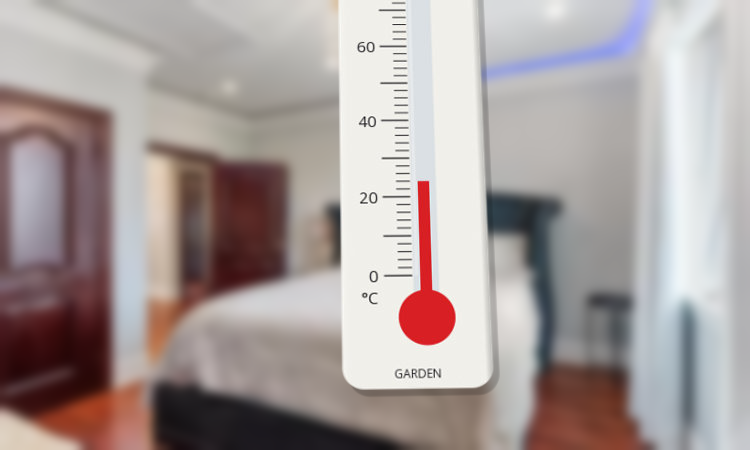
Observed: **24** °C
